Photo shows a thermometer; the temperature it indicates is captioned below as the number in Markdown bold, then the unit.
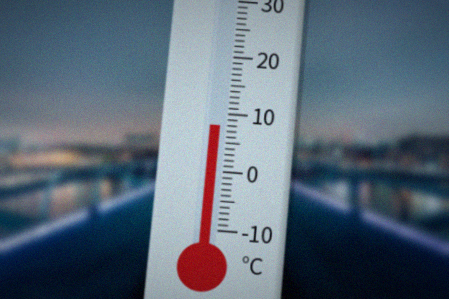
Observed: **8** °C
